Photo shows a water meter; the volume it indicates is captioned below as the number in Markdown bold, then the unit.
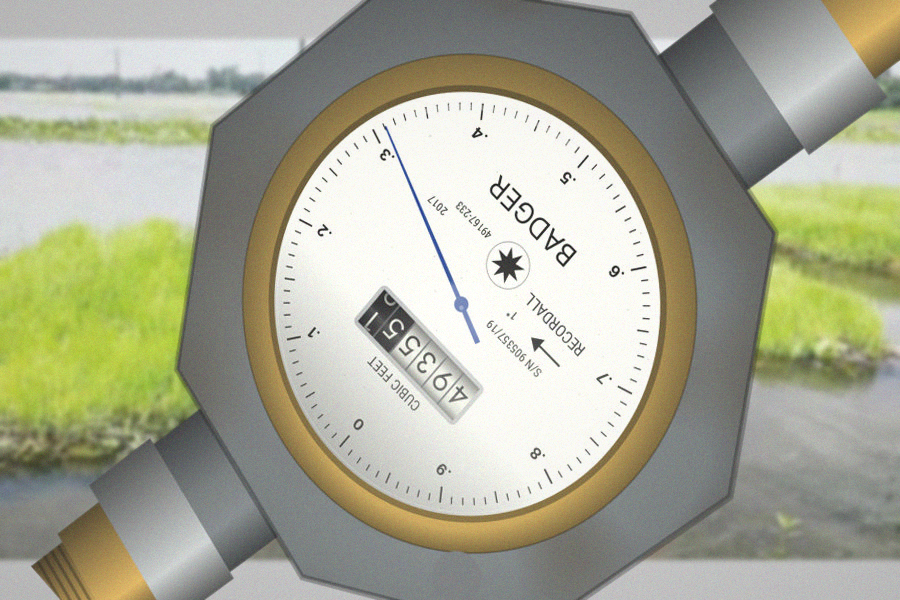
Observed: **493551.31** ft³
